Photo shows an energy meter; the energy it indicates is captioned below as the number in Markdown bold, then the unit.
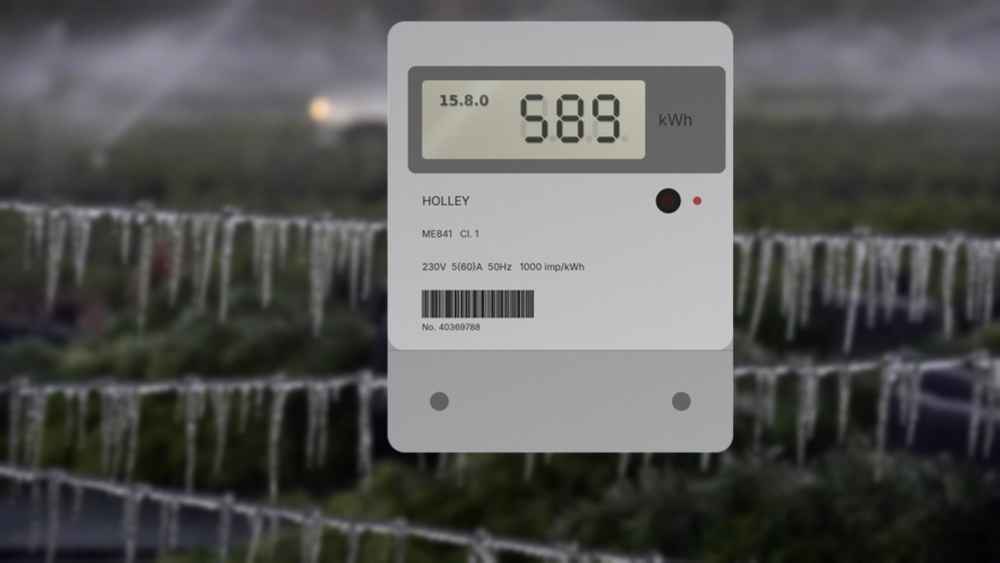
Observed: **589** kWh
